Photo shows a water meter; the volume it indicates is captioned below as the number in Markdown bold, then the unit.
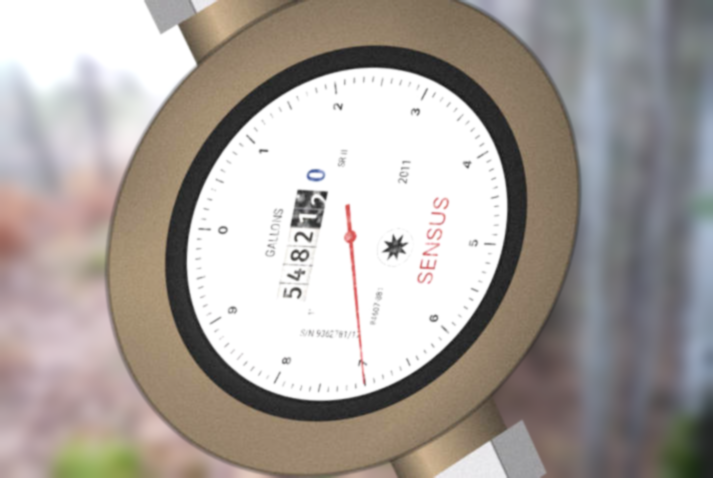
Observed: **5482117.0** gal
